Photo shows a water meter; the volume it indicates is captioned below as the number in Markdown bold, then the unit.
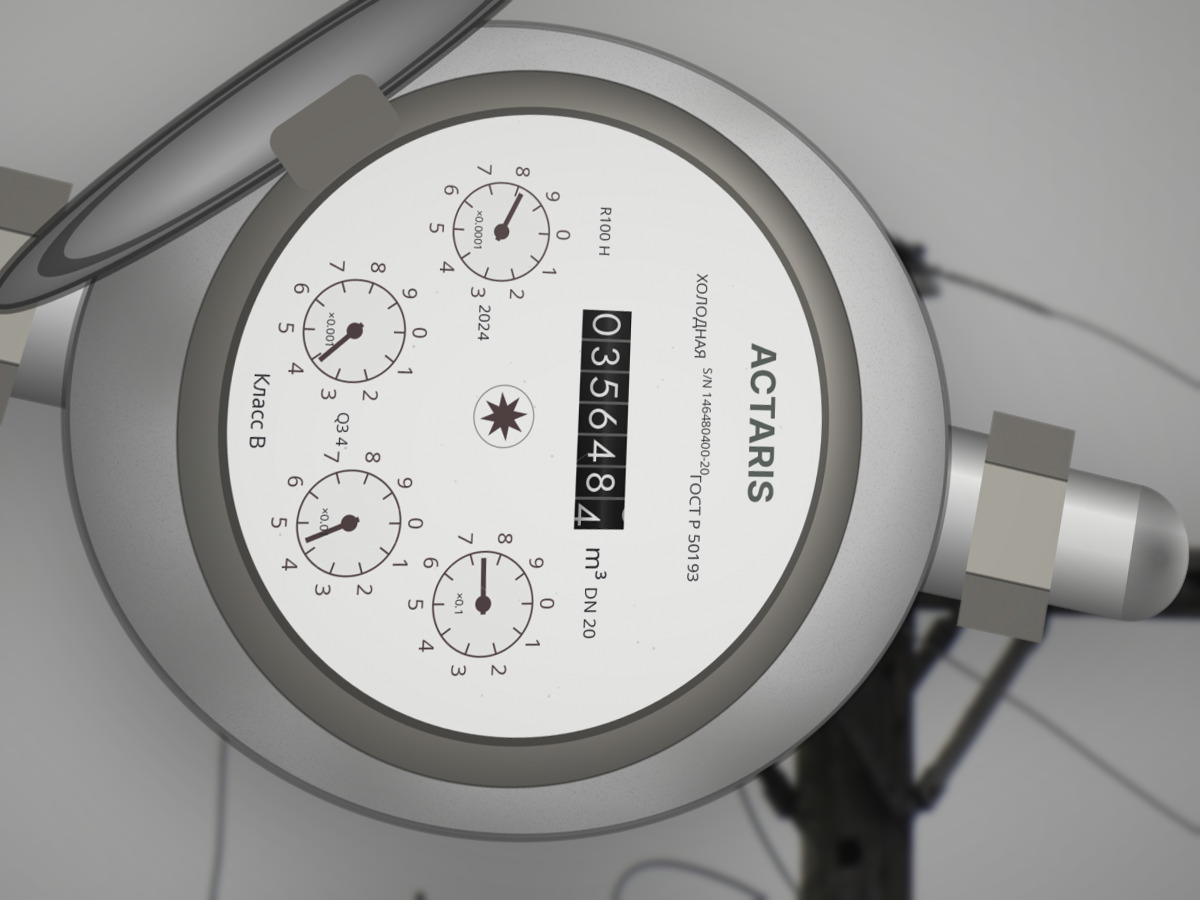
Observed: **356483.7438** m³
